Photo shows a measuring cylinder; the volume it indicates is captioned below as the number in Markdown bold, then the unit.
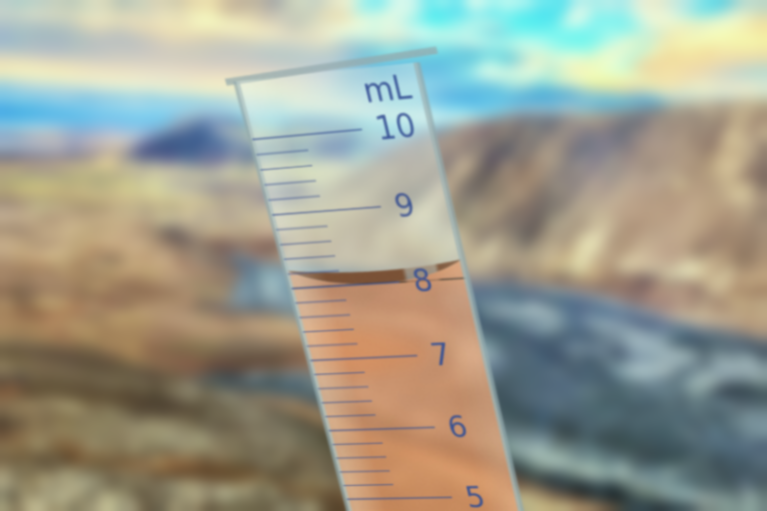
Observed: **8** mL
